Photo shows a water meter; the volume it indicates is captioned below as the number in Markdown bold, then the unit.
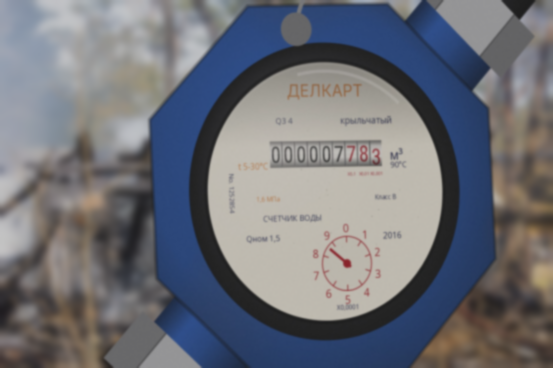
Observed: **7.7828** m³
